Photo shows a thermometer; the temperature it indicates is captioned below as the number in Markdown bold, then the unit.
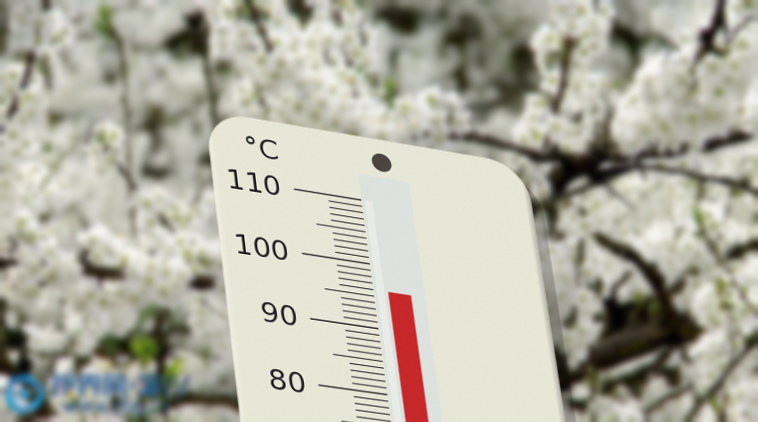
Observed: **96** °C
